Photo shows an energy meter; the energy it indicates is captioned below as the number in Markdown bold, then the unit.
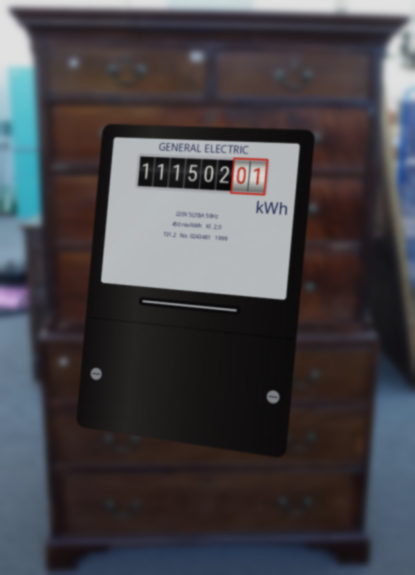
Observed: **111502.01** kWh
